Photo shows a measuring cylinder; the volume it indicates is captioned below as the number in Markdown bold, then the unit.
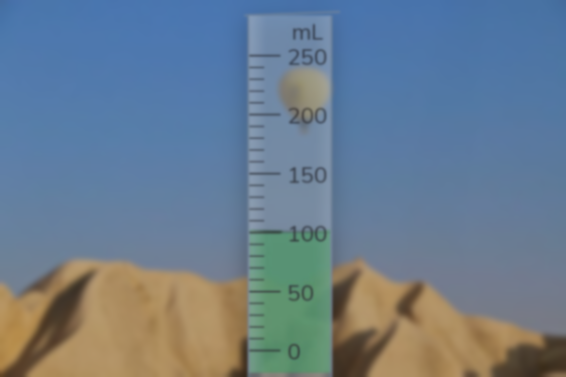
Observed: **100** mL
